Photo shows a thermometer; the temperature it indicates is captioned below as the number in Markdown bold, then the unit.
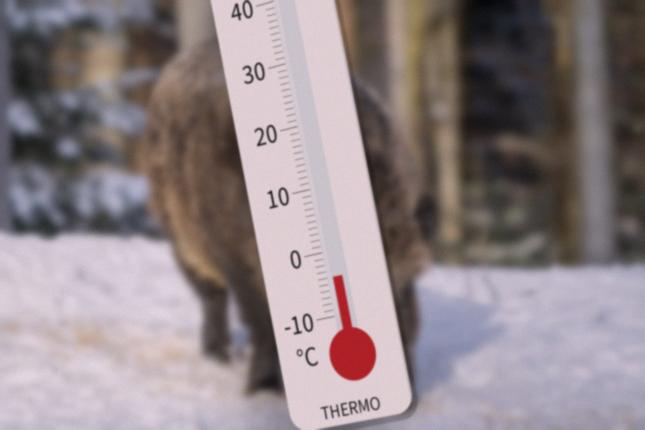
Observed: **-4** °C
